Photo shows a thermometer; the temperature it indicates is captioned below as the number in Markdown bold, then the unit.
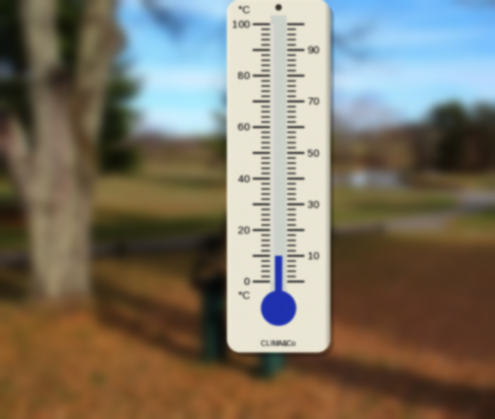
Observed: **10** °C
